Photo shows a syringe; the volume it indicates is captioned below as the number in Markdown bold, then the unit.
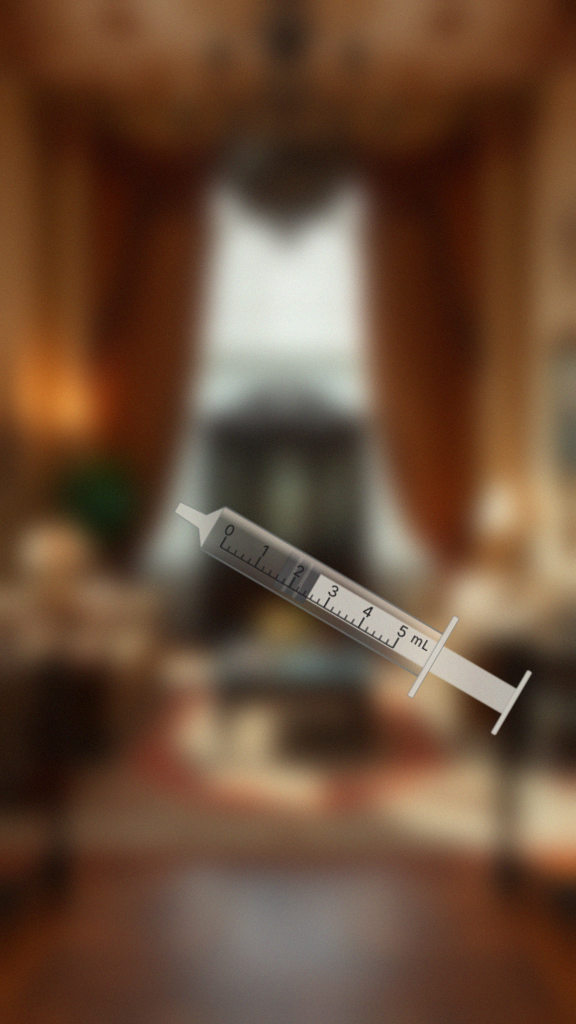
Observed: **1.6** mL
